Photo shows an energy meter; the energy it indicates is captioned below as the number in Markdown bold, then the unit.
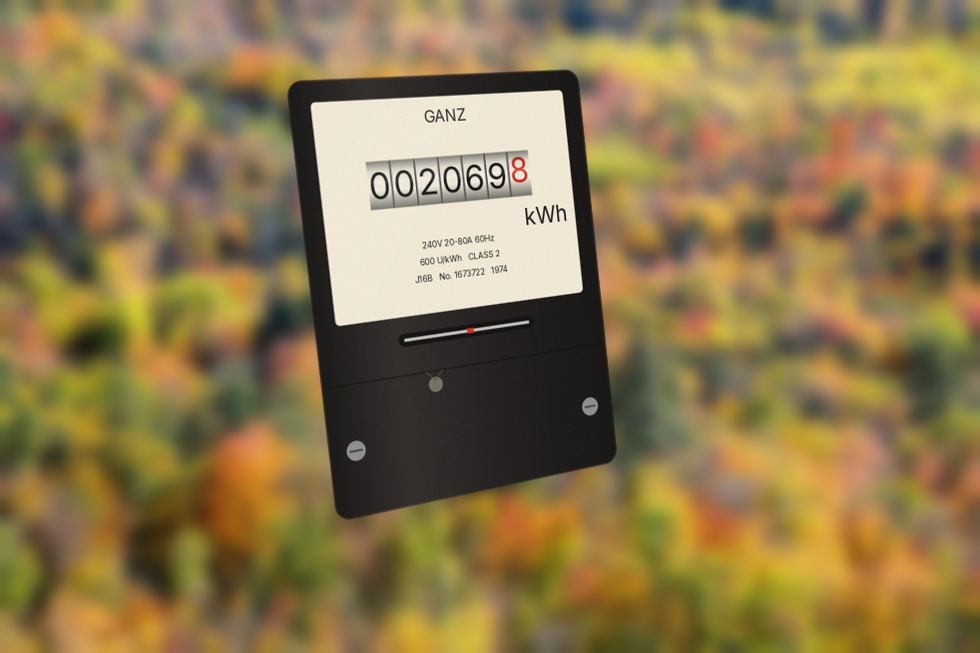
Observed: **2069.8** kWh
